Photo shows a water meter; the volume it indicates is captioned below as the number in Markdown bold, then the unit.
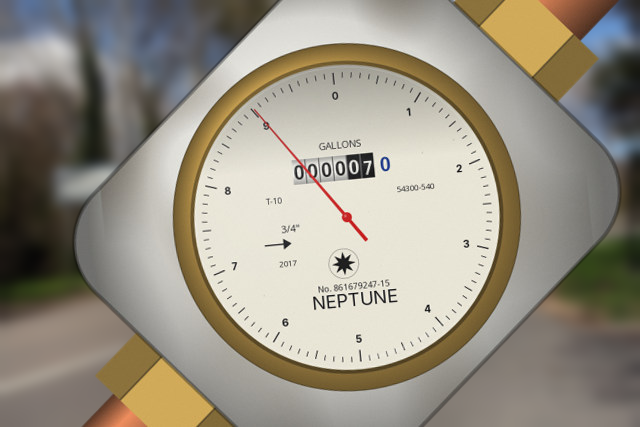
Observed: **69.0** gal
